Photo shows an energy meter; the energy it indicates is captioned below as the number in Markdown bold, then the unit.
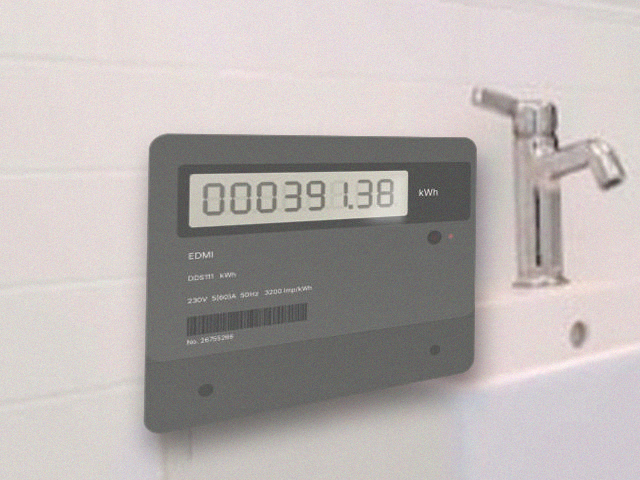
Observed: **391.38** kWh
